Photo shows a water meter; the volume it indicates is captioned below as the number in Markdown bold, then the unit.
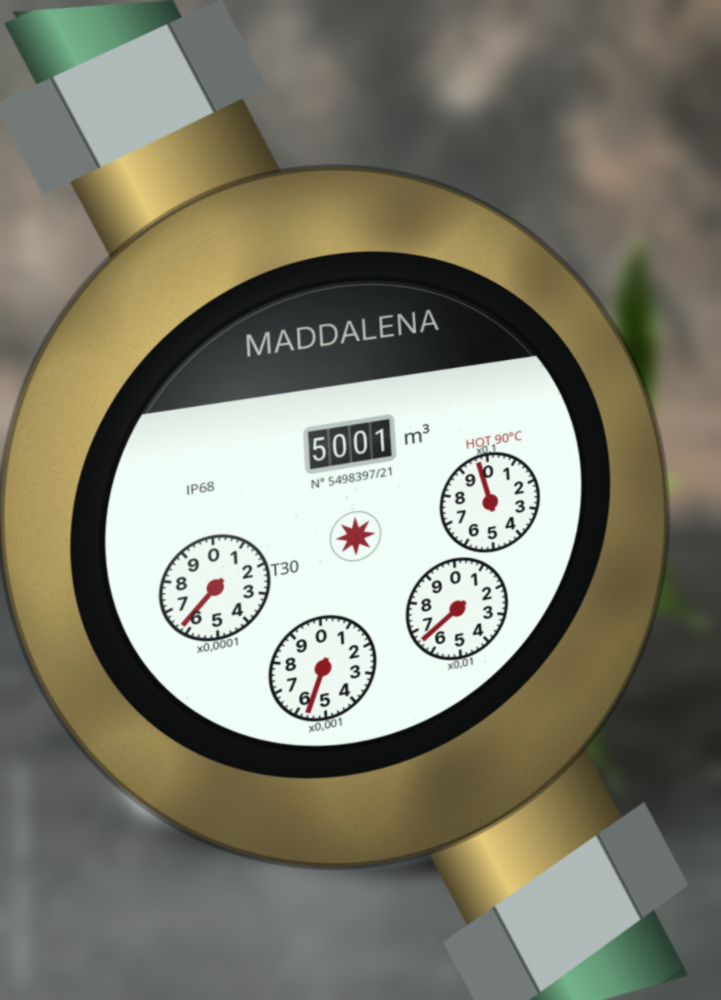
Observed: **5000.9656** m³
